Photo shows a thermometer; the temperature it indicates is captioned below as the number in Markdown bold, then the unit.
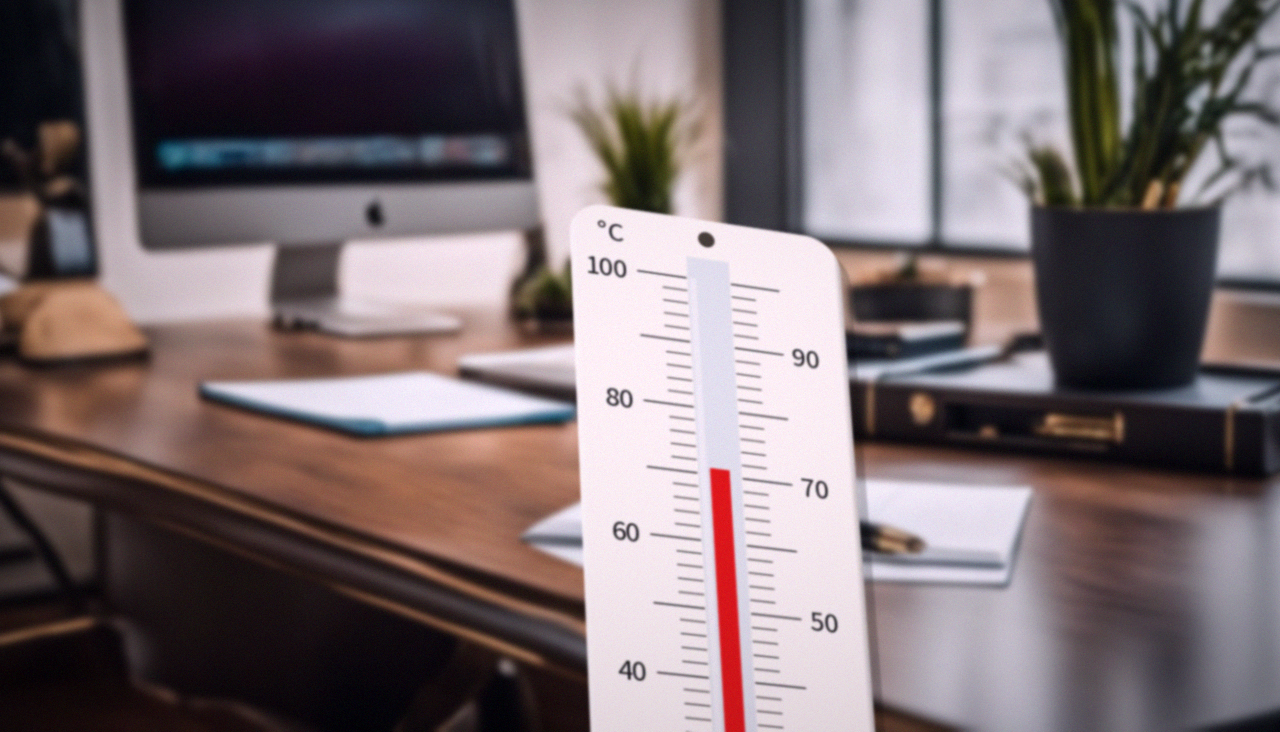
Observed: **71** °C
